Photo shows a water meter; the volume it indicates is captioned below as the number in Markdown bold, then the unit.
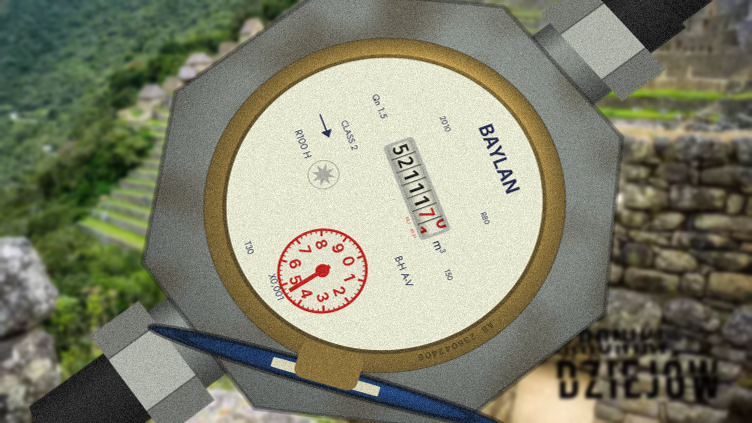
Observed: **52111.704** m³
